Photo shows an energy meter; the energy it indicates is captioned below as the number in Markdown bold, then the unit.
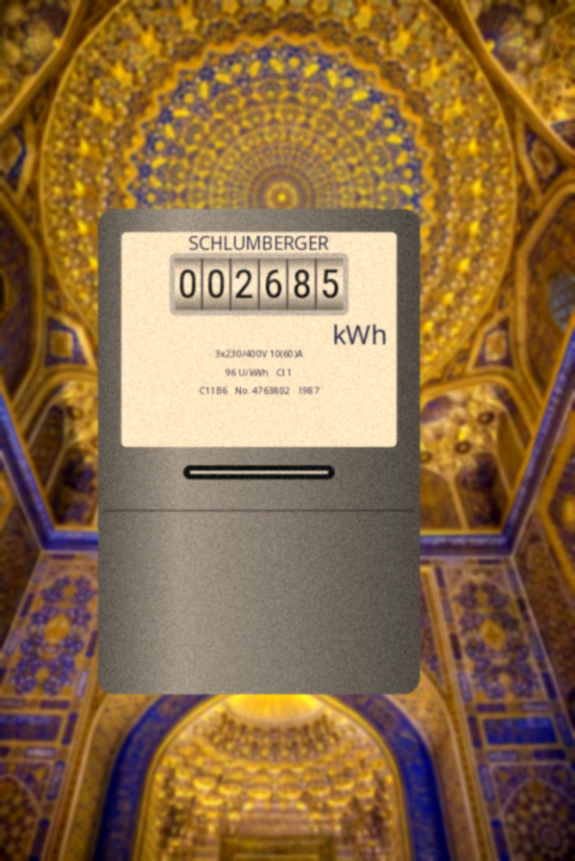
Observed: **2685** kWh
